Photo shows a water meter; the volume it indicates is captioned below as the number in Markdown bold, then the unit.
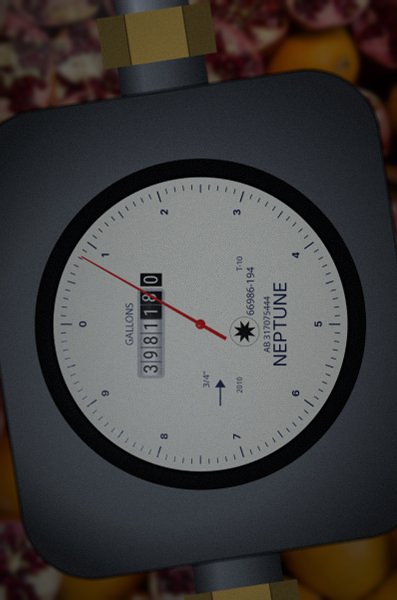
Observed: **3981180.8** gal
